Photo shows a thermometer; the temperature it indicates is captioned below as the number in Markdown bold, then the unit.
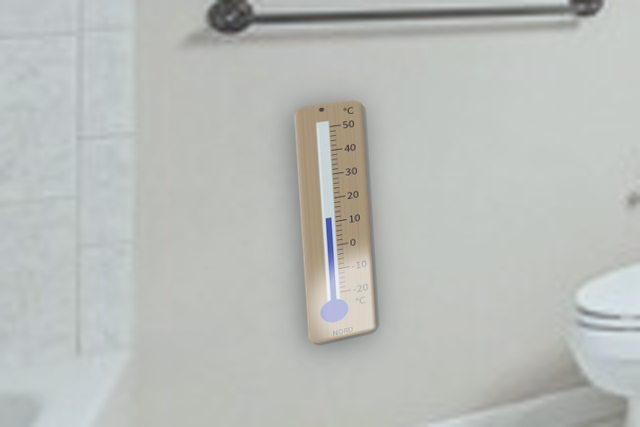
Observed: **12** °C
